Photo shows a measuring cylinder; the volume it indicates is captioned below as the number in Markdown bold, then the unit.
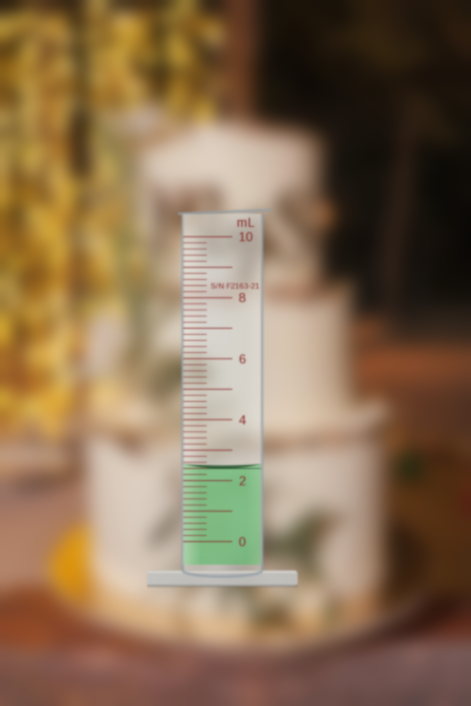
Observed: **2.4** mL
